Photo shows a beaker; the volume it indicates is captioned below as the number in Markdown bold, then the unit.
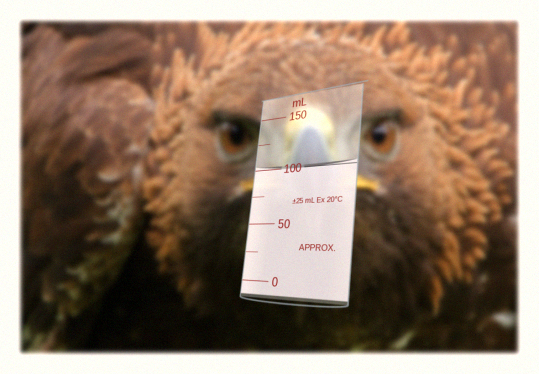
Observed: **100** mL
